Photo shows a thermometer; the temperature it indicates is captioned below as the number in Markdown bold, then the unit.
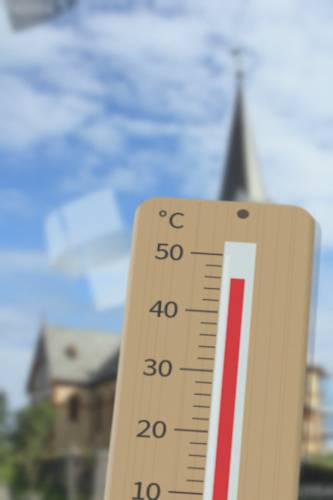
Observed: **46** °C
